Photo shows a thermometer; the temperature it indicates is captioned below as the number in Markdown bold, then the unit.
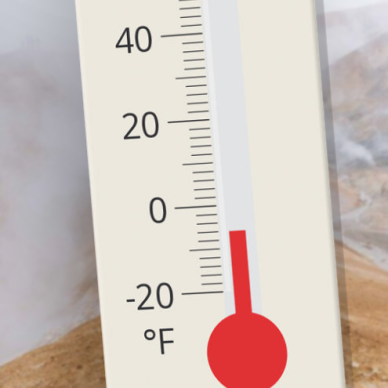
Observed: **-6** °F
